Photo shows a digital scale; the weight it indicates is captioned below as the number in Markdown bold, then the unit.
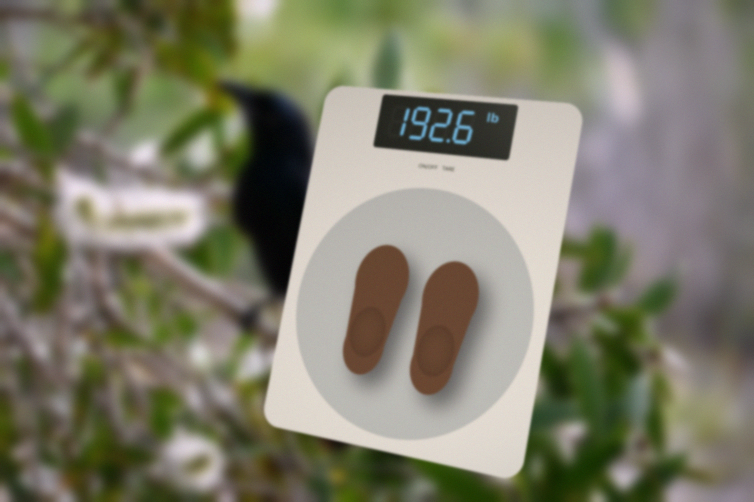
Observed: **192.6** lb
